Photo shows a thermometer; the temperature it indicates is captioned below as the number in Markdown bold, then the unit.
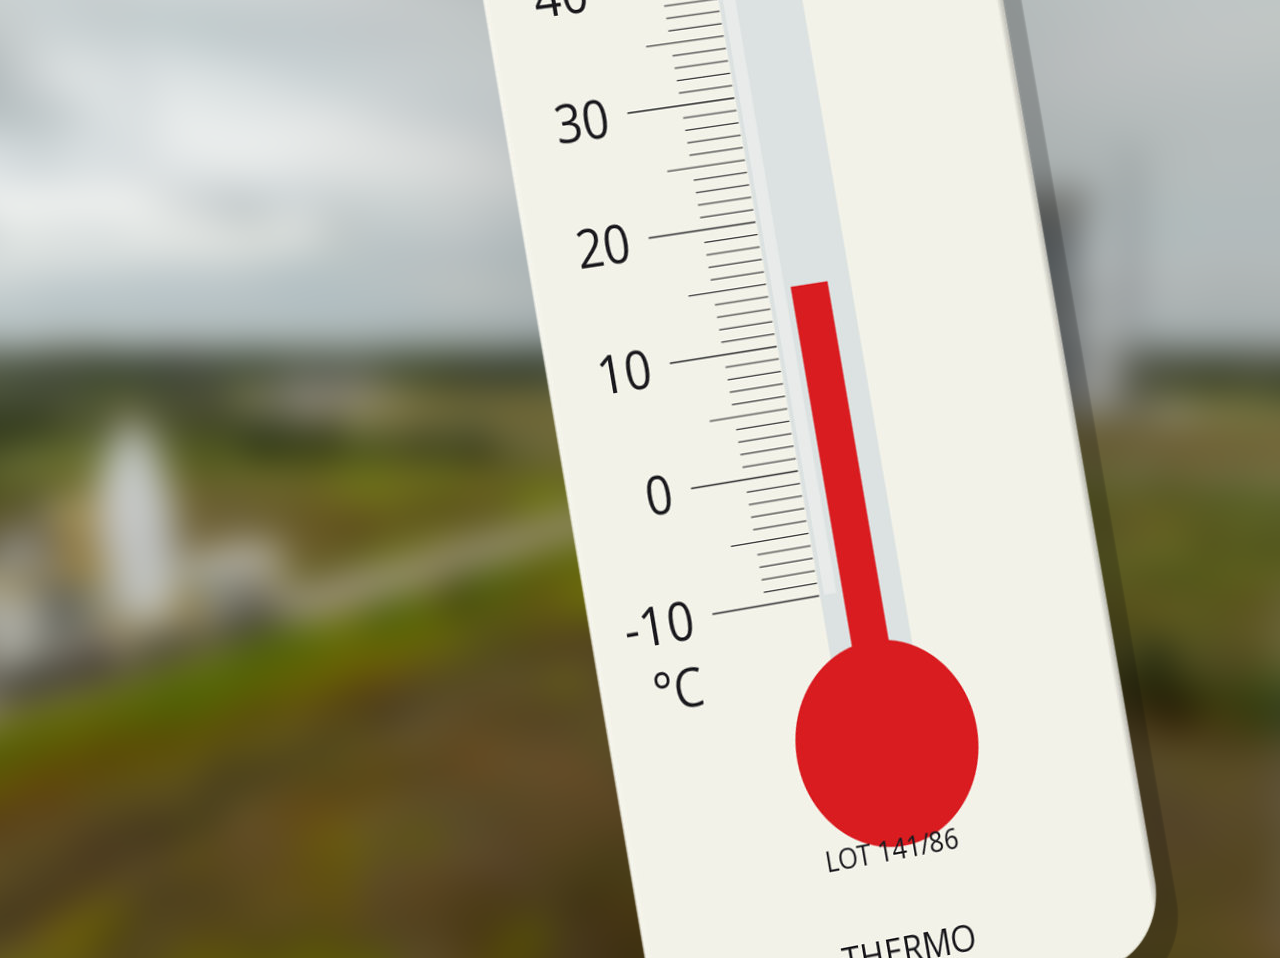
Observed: **14.5** °C
